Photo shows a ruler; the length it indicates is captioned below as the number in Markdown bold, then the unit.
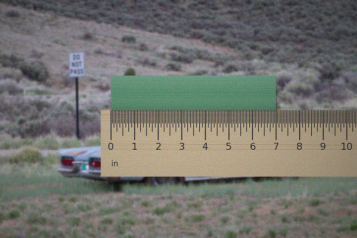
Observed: **7** in
